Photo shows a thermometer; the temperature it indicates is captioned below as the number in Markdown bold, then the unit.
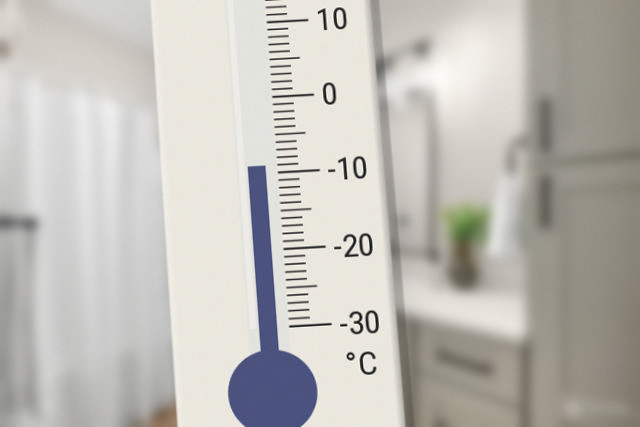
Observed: **-9** °C
